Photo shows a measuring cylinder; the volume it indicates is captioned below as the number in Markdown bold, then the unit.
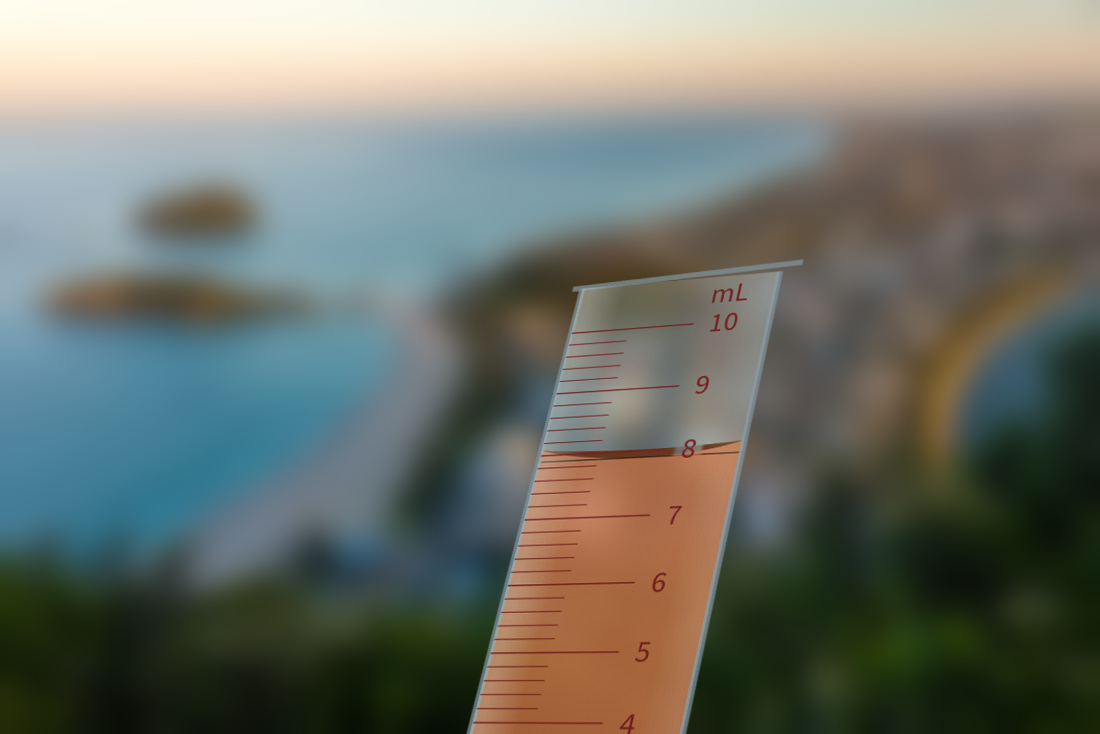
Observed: **7.9** mL
